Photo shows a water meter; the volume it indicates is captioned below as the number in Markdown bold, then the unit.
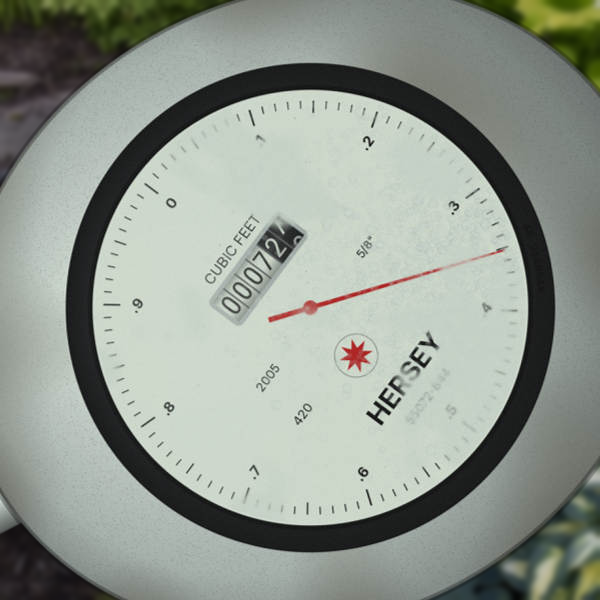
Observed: **727.35** ft³
